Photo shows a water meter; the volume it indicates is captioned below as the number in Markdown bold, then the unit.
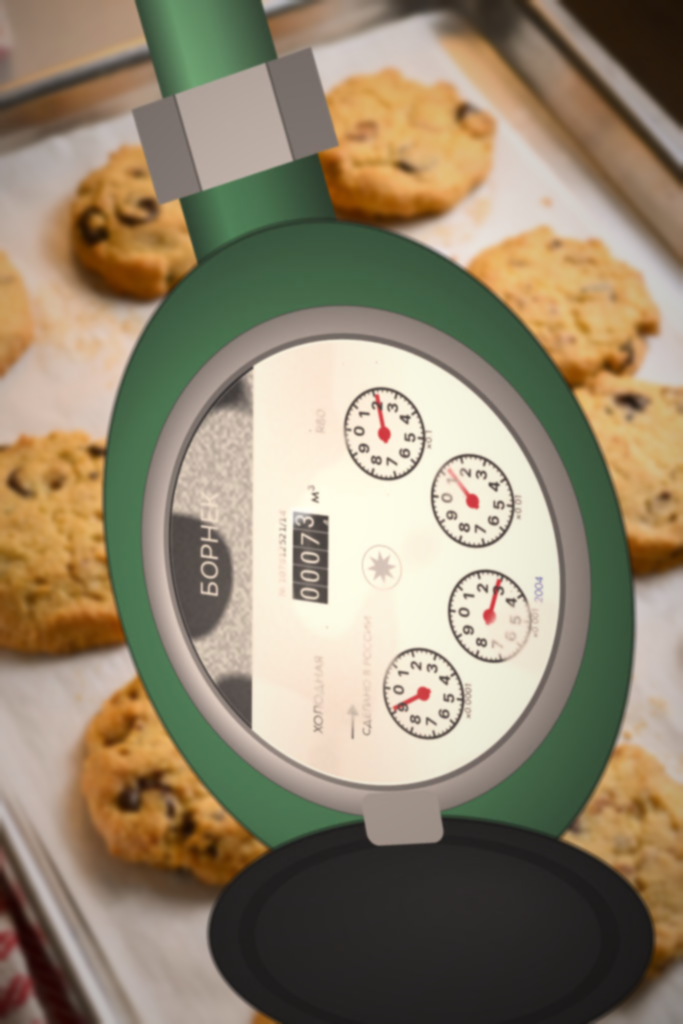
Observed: **73.2129** m³
